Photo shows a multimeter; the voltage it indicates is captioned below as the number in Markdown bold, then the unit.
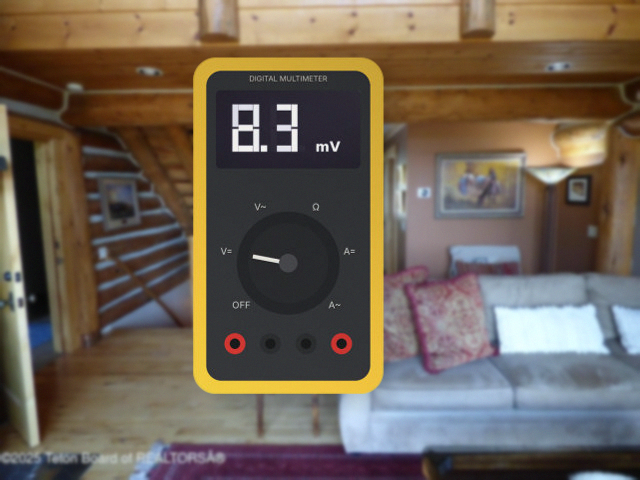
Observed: **8.3** mV
